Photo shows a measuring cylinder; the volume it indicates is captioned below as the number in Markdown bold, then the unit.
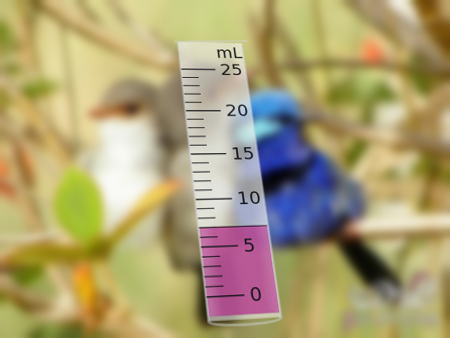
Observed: **7** mL
